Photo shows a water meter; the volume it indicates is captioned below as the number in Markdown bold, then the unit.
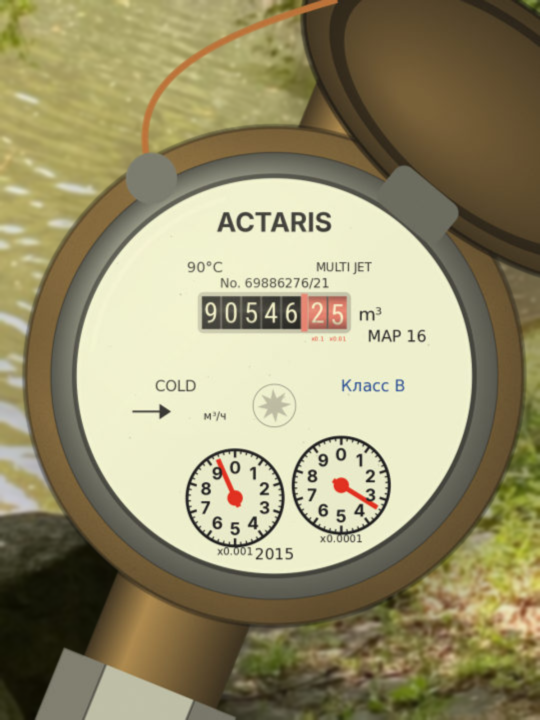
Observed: **90546.2493** m³
